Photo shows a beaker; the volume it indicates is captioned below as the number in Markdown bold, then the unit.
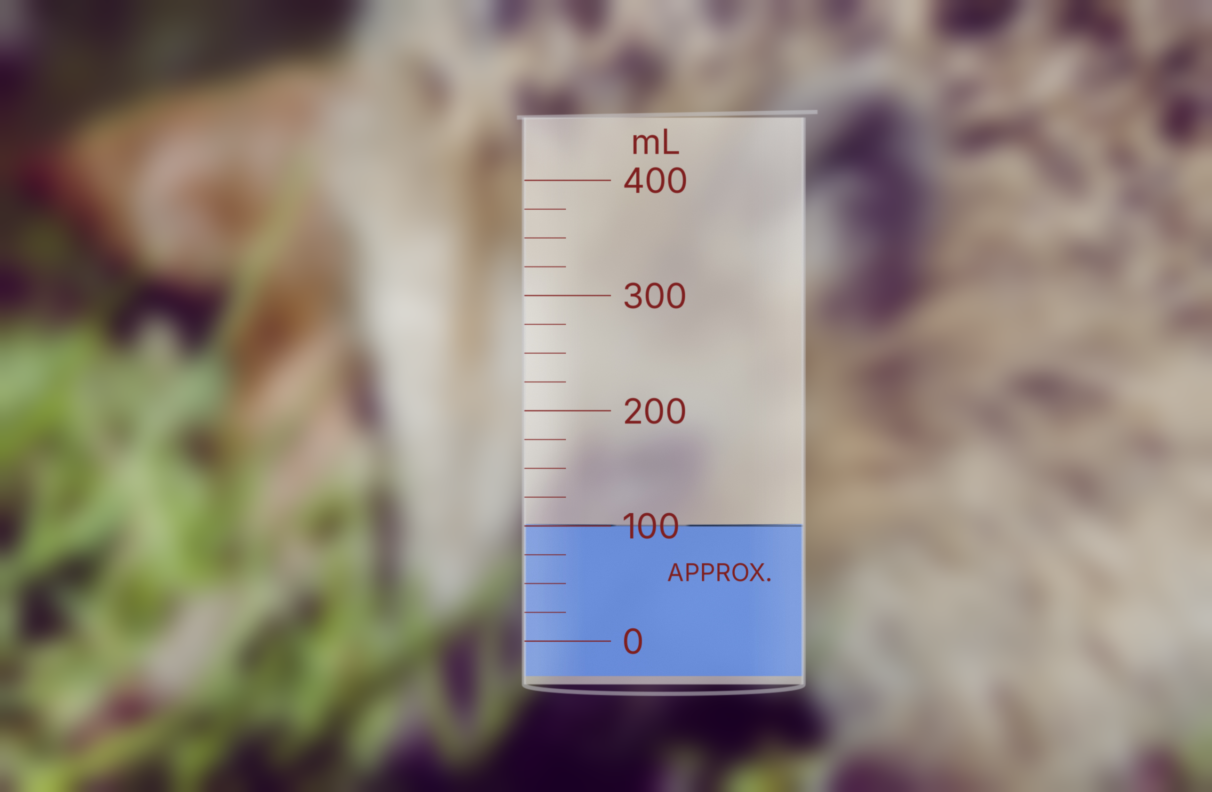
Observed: **100** mL
